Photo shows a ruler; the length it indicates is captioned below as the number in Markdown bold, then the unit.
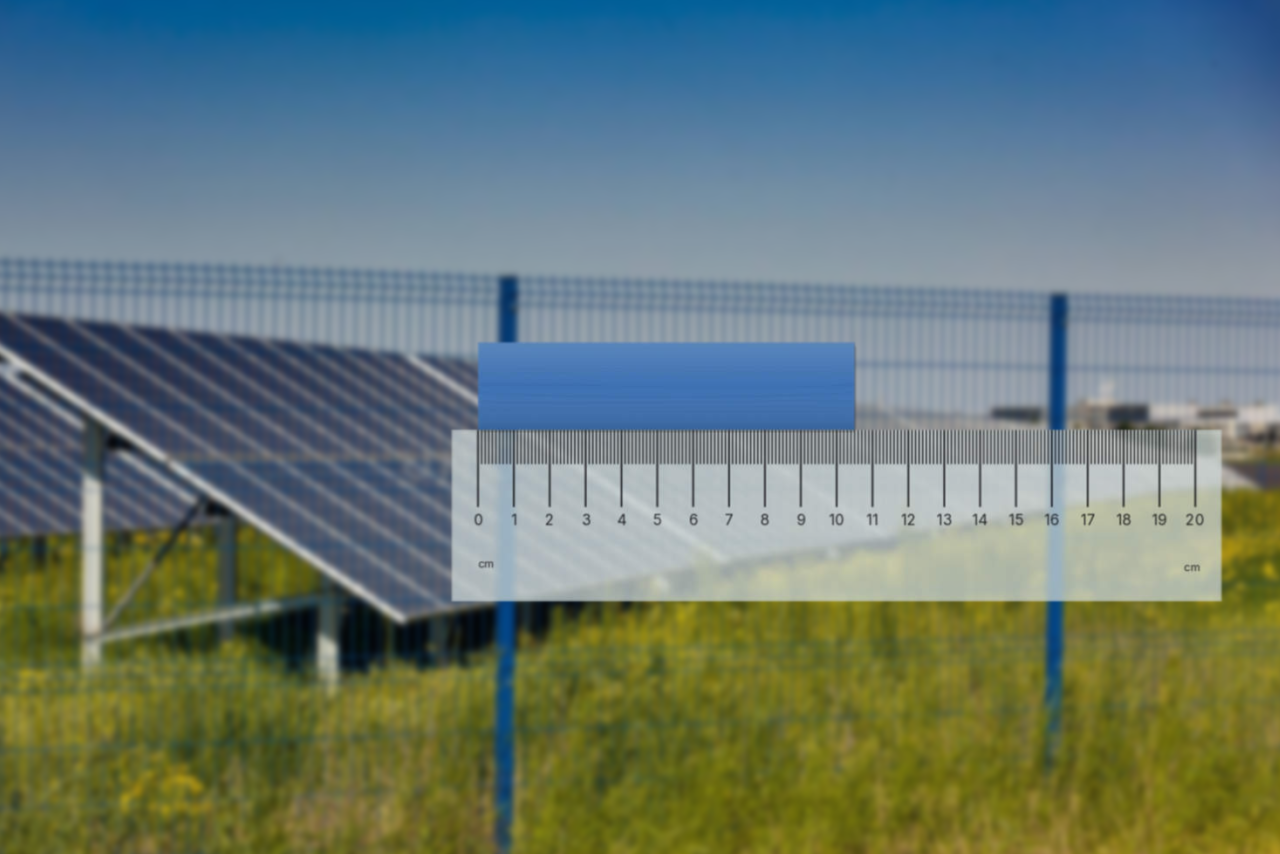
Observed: **10.5** cm
